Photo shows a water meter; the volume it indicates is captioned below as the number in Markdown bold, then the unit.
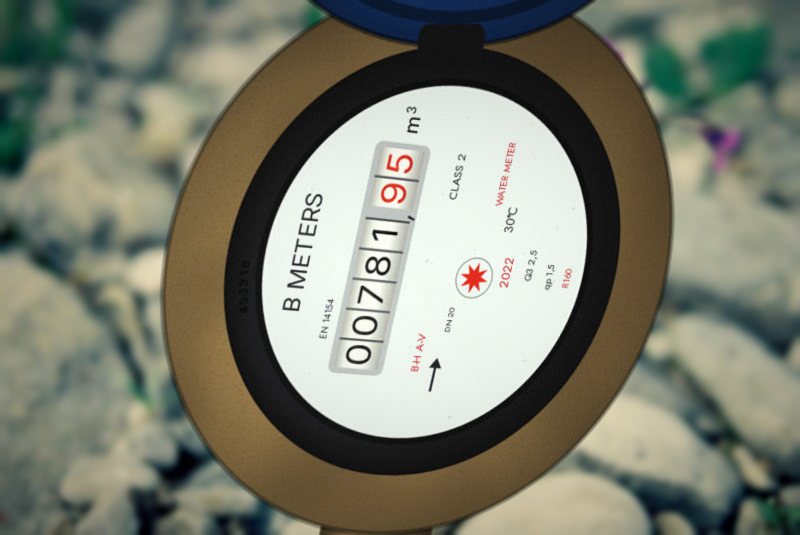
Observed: **781.95** m³
